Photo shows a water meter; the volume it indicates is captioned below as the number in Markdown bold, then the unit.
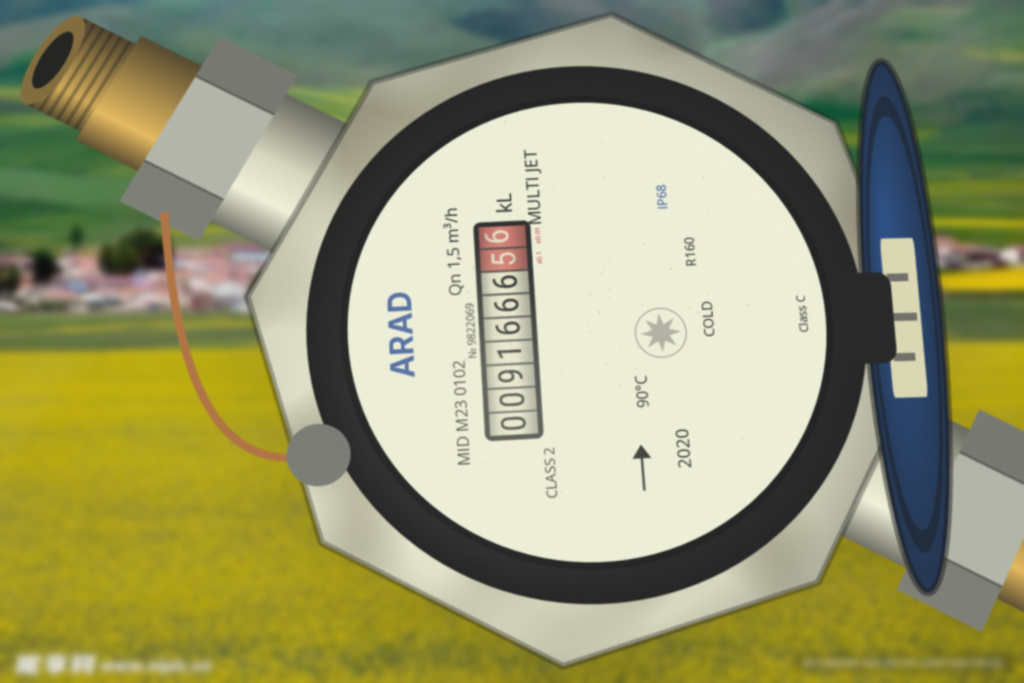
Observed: **91666.56** kL
